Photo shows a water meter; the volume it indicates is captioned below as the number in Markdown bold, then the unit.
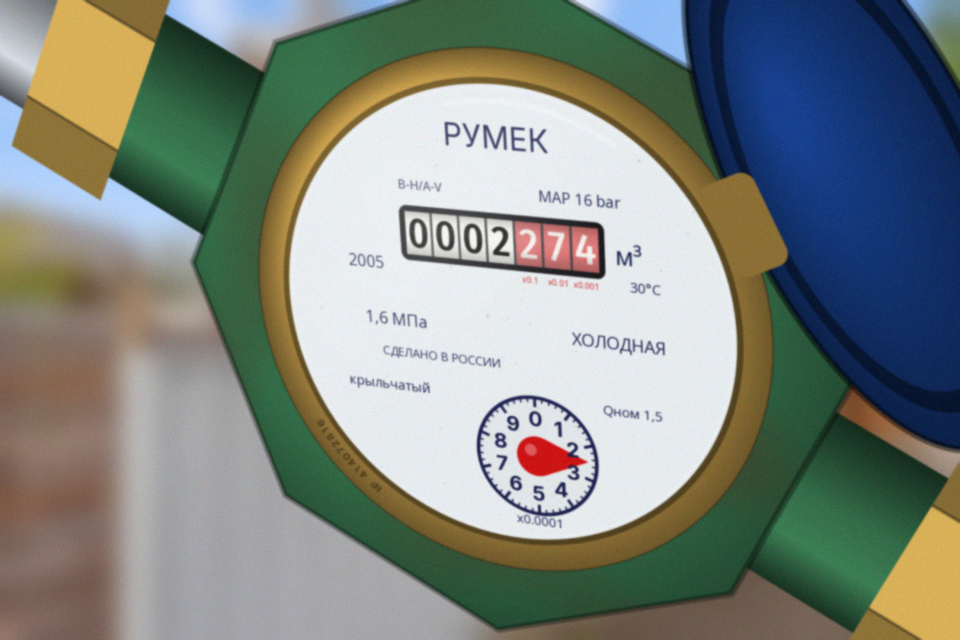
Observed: **2.2742** m³
